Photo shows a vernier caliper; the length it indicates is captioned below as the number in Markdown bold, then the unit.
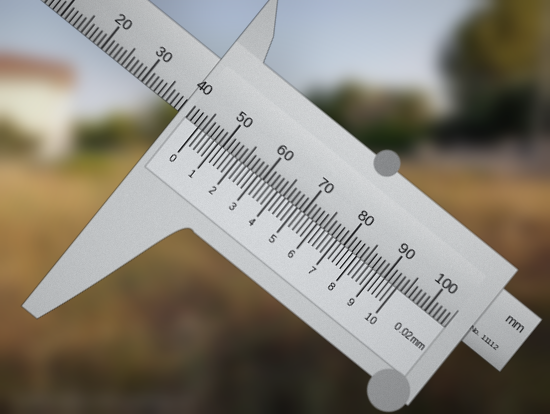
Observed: **44.0** mm
